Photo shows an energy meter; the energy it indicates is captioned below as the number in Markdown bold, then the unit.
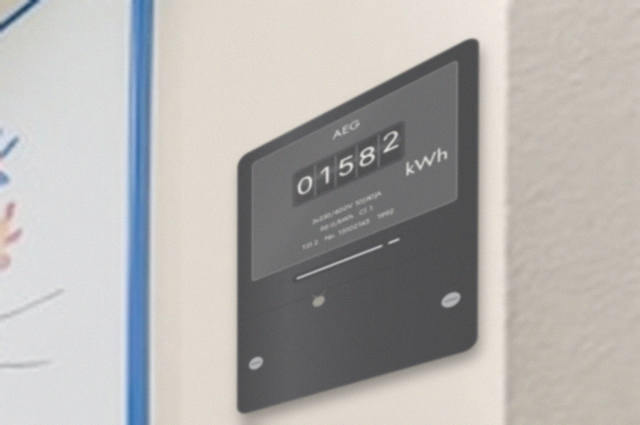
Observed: **1582** kWh
